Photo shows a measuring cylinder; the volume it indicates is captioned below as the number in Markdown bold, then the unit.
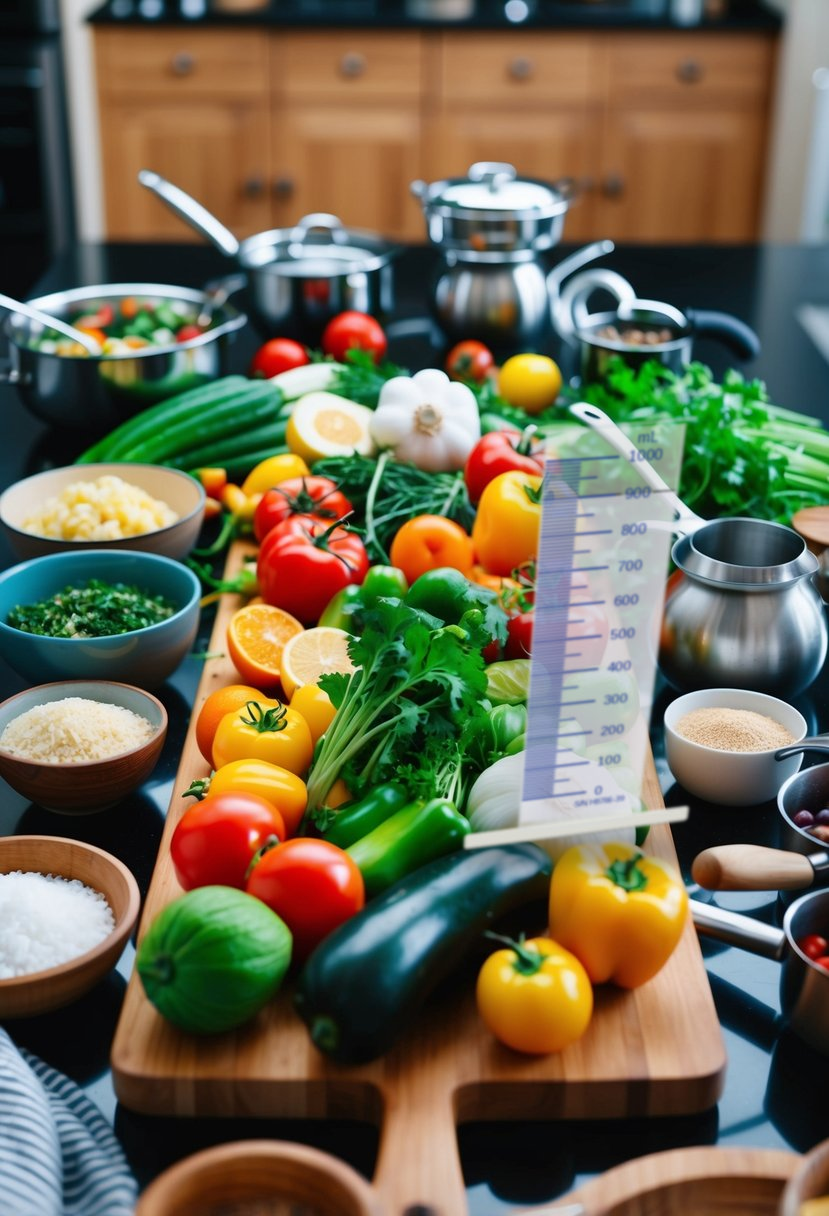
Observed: **900** mL
